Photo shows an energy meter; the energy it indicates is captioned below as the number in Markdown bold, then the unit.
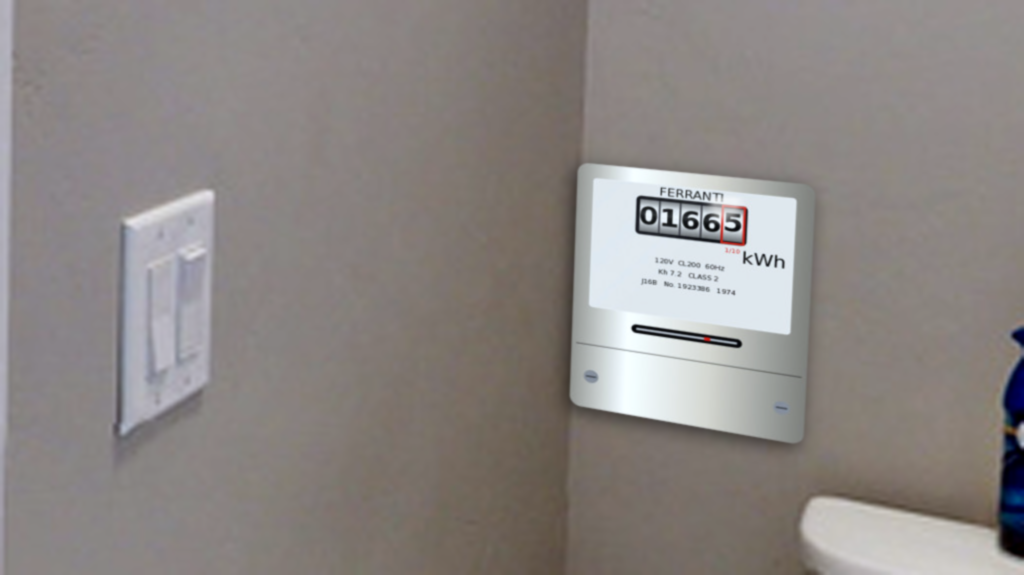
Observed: **166.5** kWh
